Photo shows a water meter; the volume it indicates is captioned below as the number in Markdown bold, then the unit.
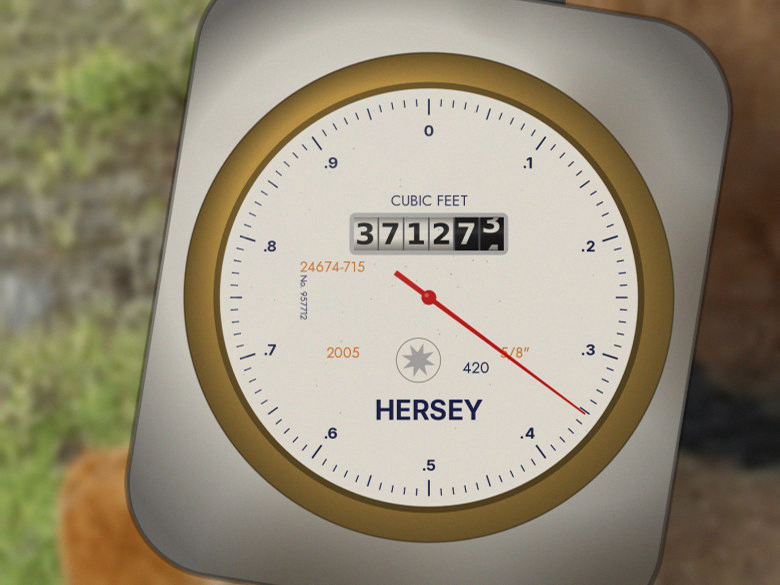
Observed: **371273.35** ft³
